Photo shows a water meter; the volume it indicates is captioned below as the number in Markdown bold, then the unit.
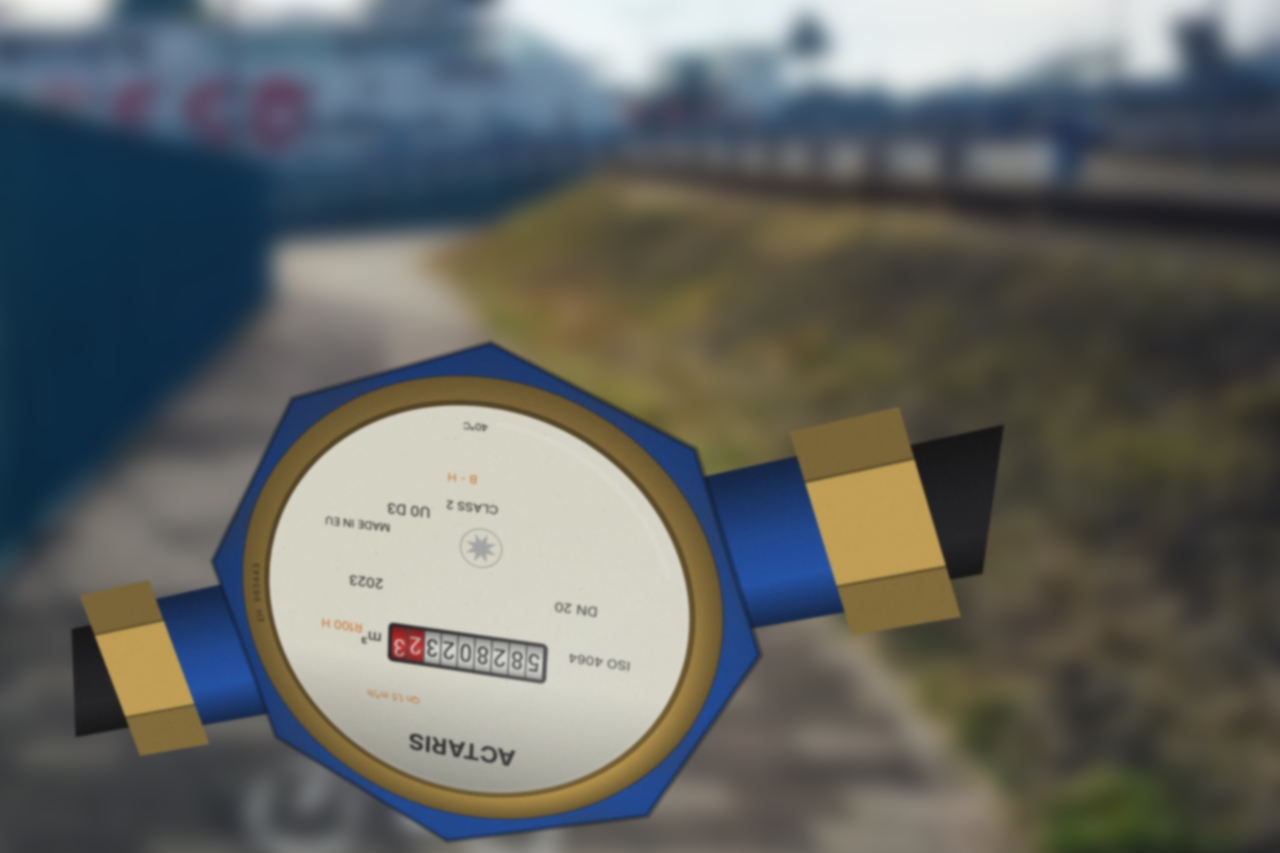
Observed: **5828023.23** m³
